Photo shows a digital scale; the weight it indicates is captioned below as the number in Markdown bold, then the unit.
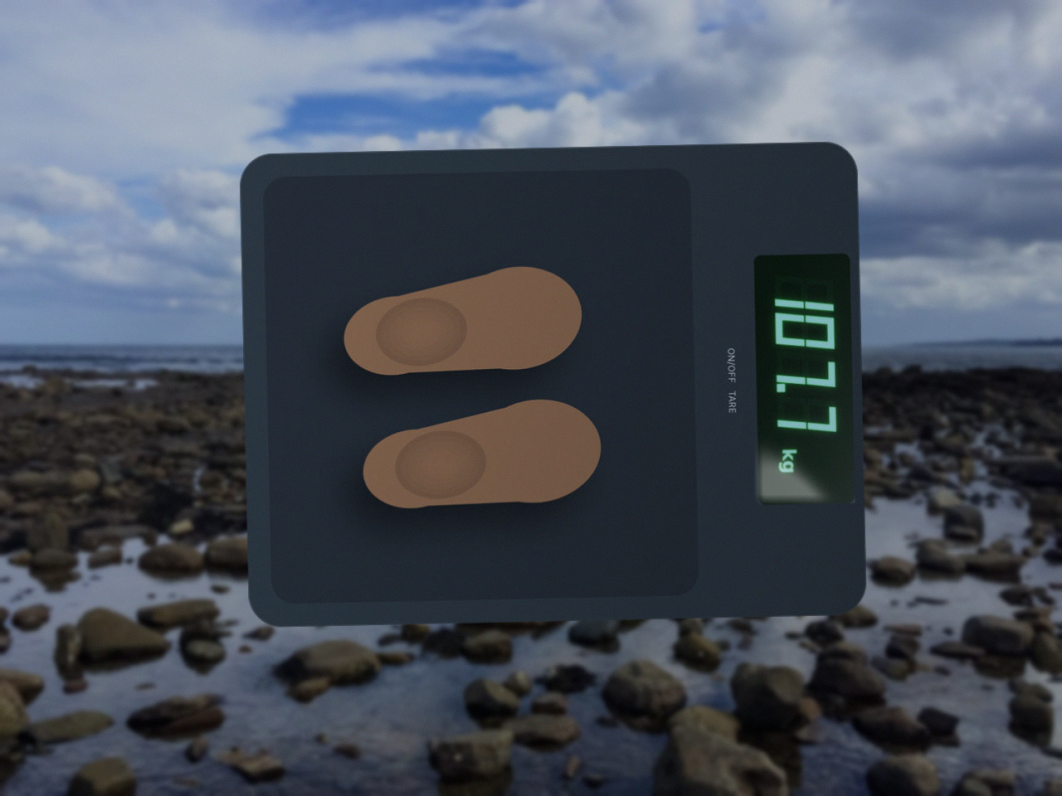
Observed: **107.7** kg
